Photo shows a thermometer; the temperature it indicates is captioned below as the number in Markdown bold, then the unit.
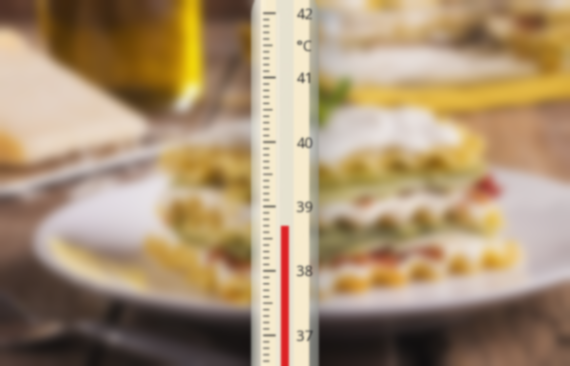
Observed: **38.7** °C
